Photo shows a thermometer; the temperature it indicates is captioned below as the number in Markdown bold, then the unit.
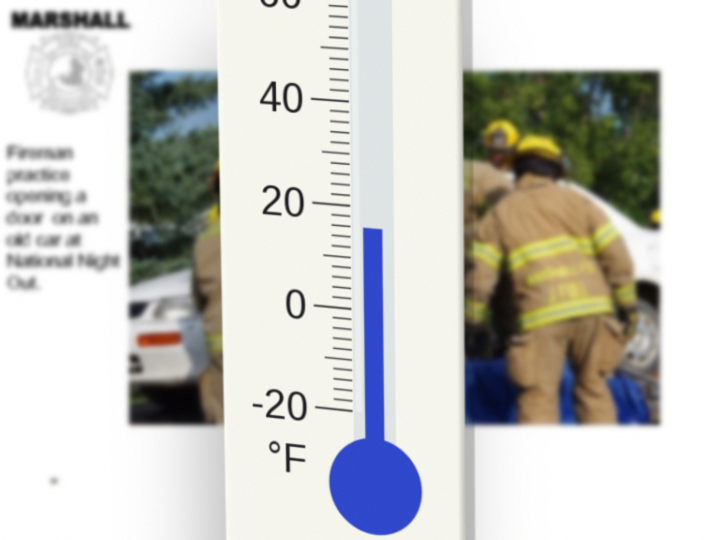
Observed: **16** °F
